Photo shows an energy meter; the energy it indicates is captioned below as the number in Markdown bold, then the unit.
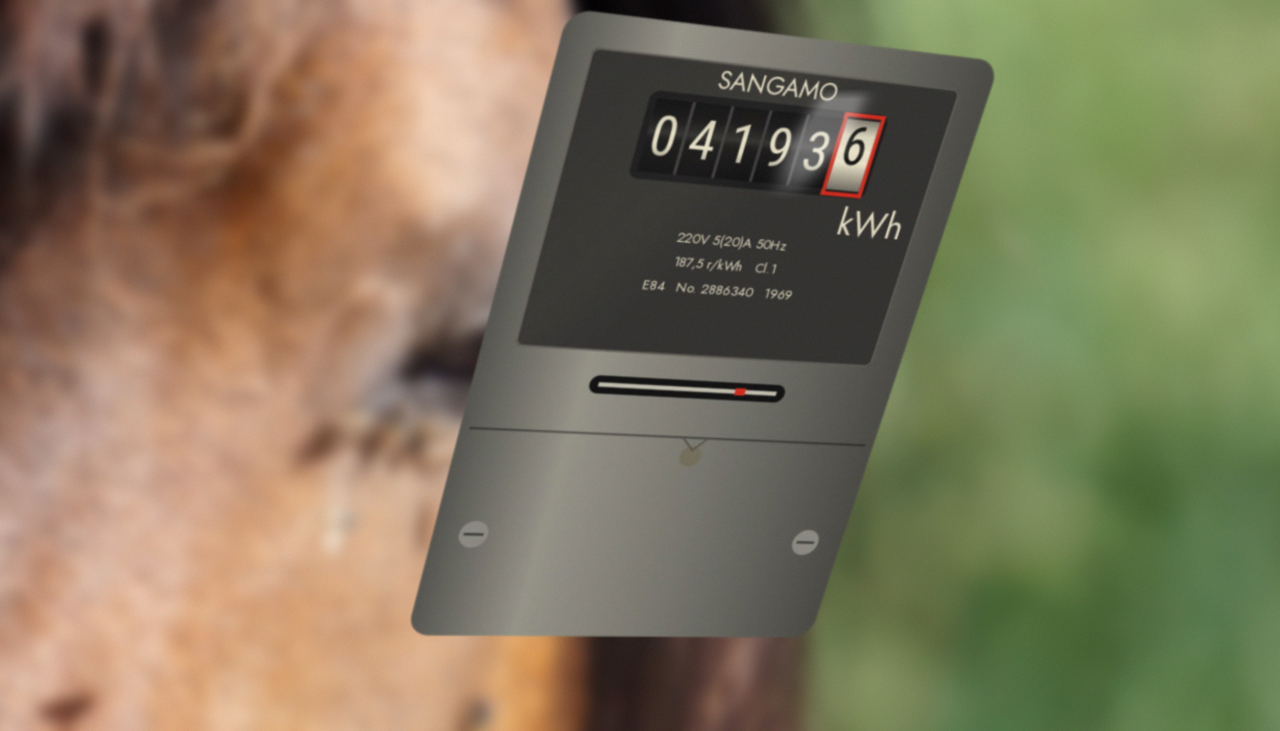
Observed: **4193.6** kWh
